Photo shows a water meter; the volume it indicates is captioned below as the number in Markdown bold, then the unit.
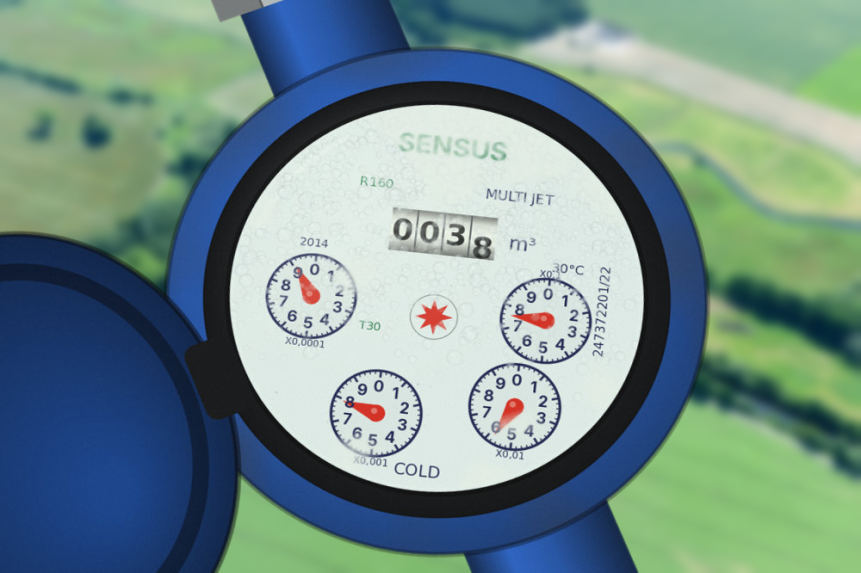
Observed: **37.7579** m³
